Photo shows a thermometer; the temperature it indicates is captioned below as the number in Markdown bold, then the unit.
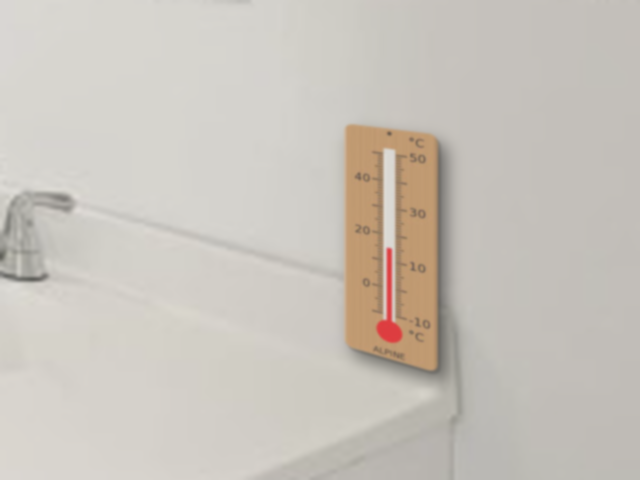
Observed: **15** °C
